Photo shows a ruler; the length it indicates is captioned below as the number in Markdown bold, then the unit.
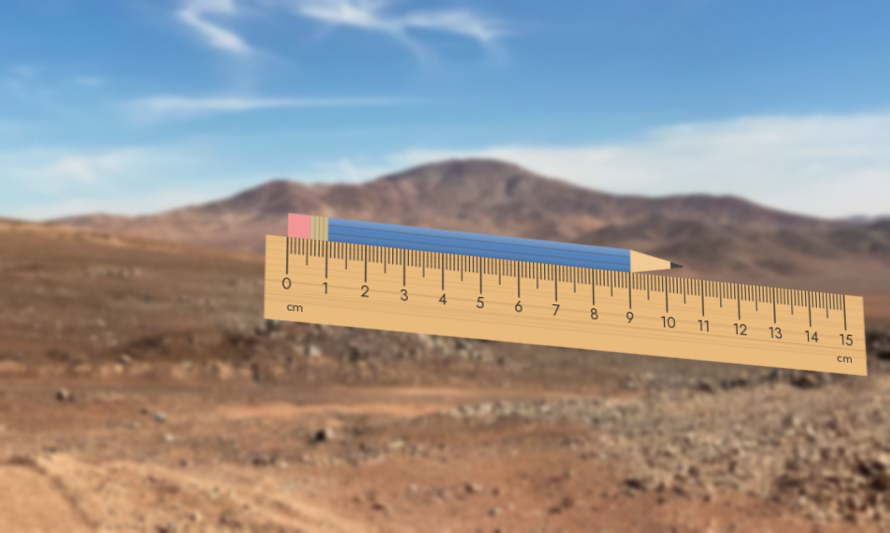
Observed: **10.5** cm
